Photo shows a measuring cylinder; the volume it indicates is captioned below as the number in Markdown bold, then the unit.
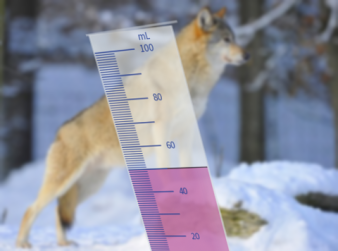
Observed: **50** mL
